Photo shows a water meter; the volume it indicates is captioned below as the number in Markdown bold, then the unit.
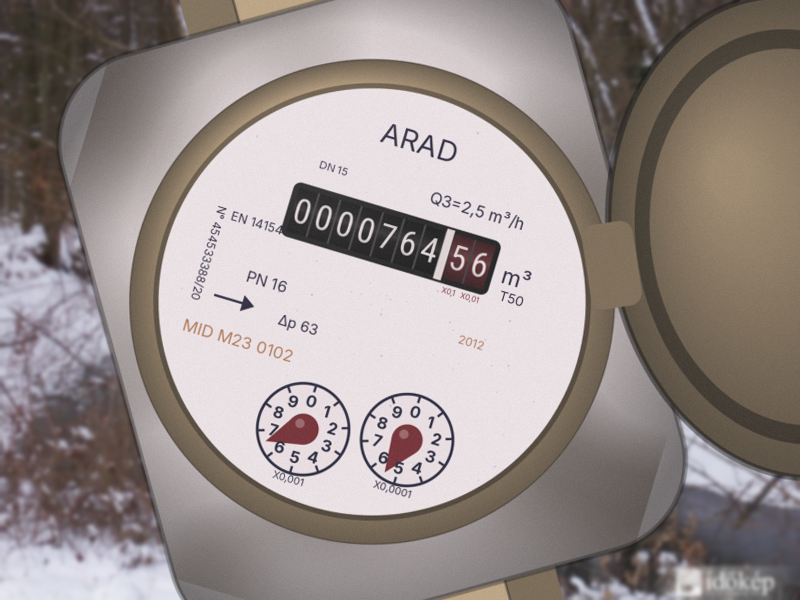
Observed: **764.5665** m³
